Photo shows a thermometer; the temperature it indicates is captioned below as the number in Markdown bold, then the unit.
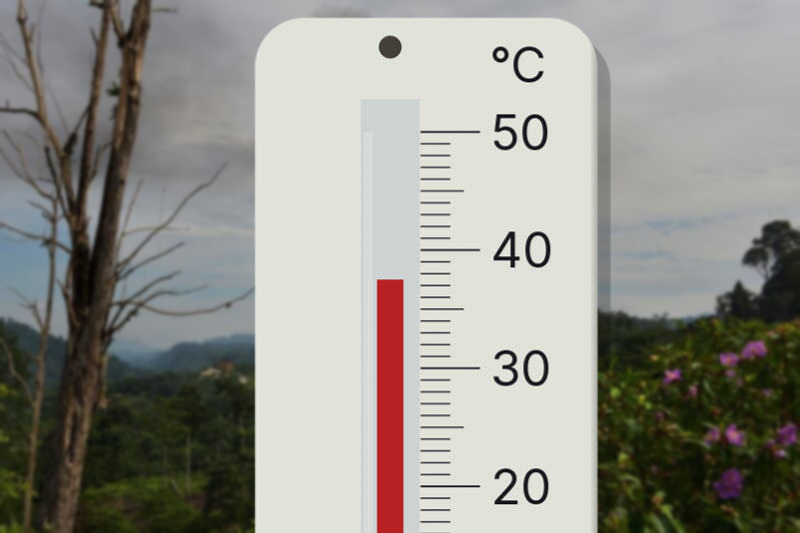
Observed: **37.5** °C
